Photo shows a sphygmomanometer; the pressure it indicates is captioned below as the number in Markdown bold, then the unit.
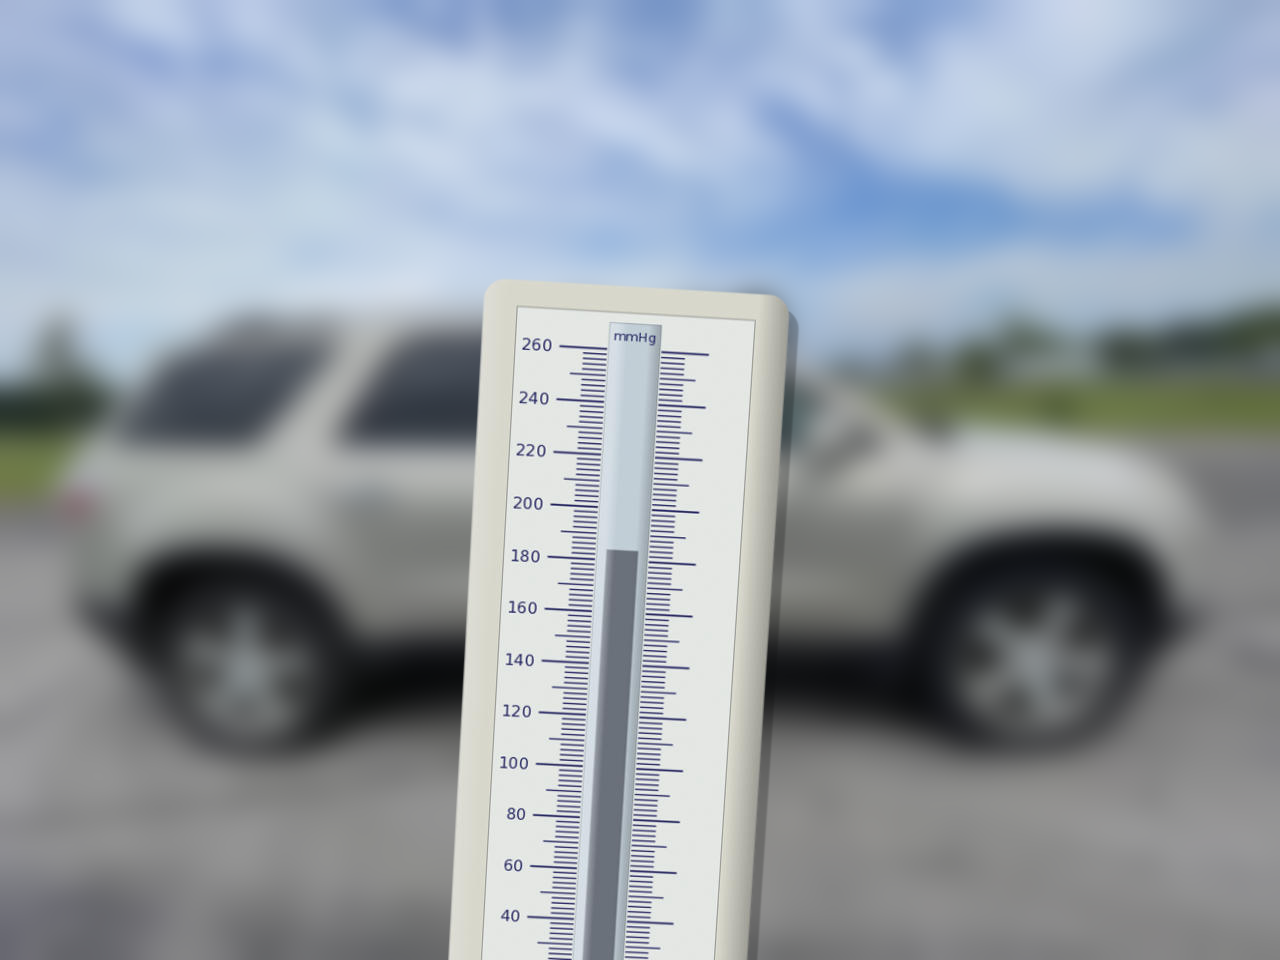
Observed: **184** mmHg
